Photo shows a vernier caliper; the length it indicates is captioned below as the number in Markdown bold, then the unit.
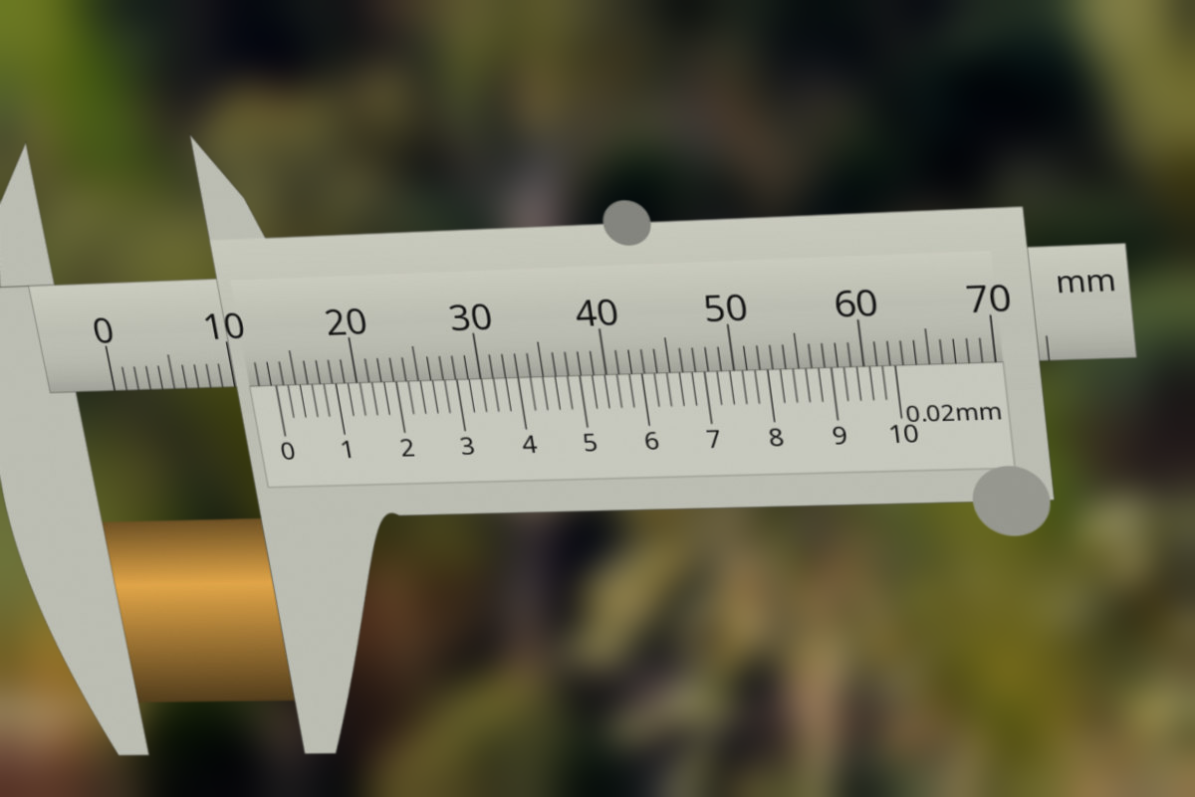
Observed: **13.4** mm
